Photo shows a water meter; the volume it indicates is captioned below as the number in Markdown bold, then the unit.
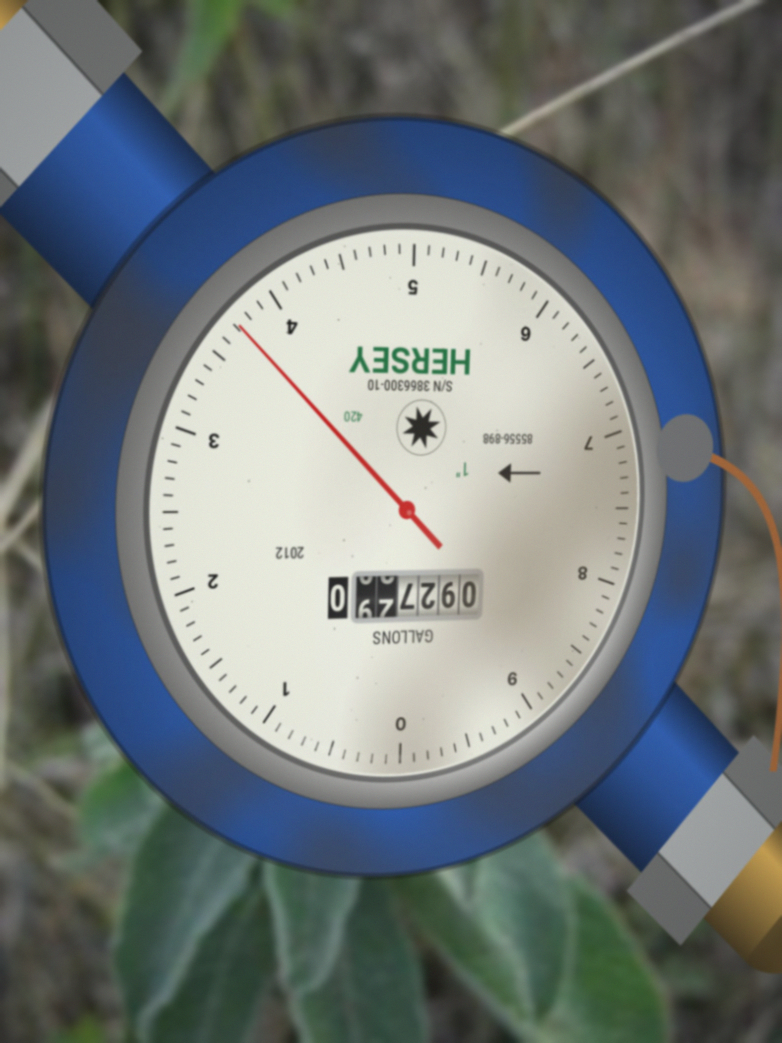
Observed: **927293.7** gal
